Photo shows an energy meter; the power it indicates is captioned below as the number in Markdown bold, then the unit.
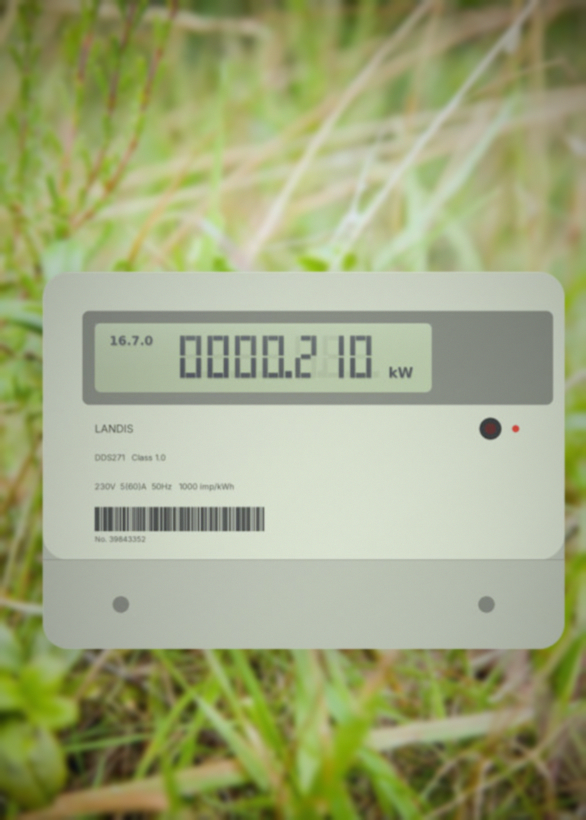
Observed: **0.210** kW
